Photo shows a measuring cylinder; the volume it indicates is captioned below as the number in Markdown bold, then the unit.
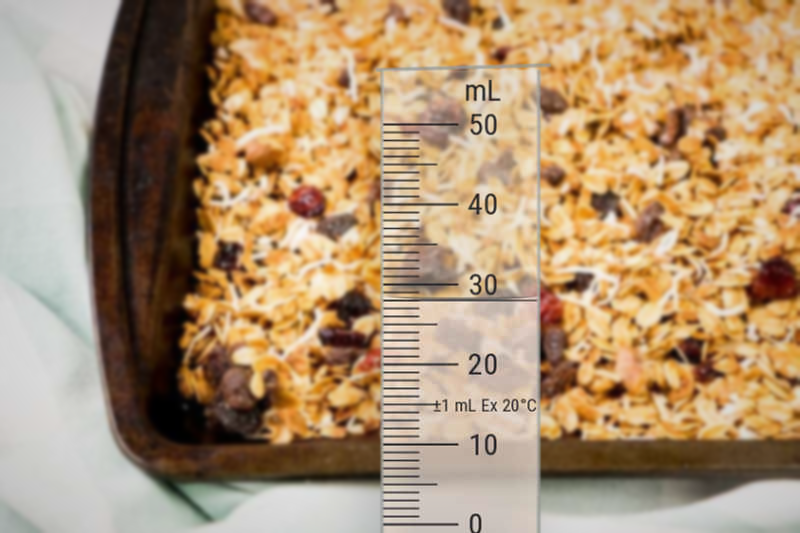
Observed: **28** mL
